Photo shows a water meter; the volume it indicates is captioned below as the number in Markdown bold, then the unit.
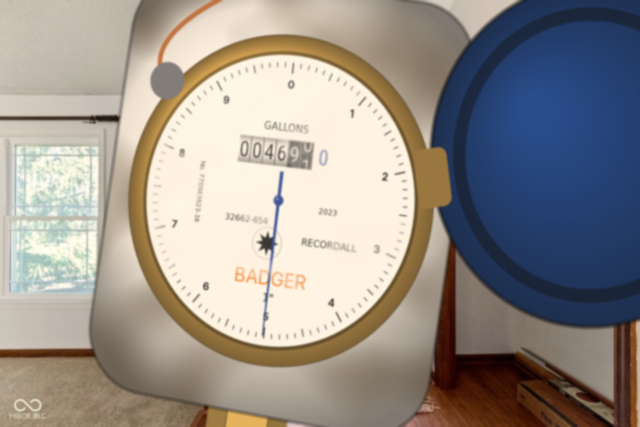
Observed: **46905.0** gal
